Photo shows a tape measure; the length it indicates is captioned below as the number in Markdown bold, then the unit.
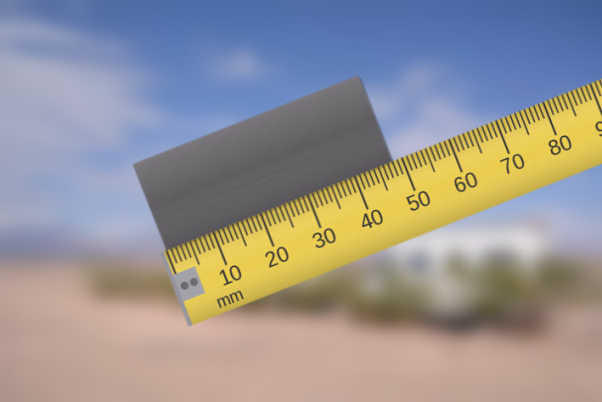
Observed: **48** mm
